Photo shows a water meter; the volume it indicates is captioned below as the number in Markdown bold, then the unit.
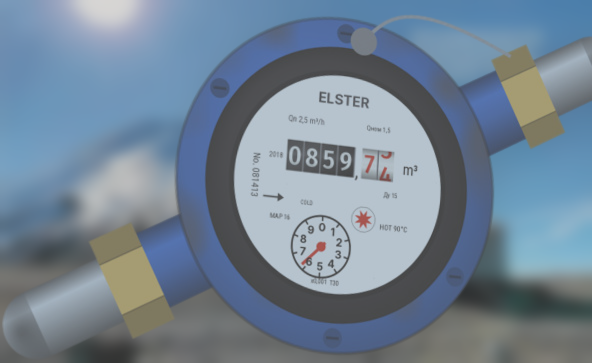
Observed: **859.736** m³
